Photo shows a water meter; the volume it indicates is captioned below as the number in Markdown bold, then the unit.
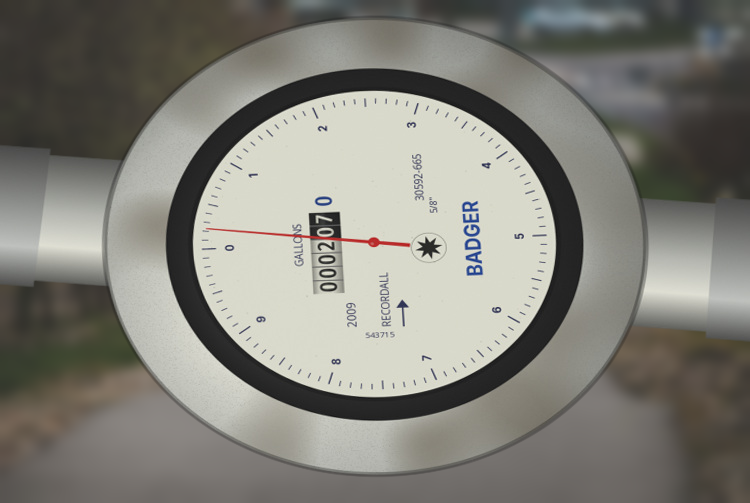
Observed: **2070.2** gal
